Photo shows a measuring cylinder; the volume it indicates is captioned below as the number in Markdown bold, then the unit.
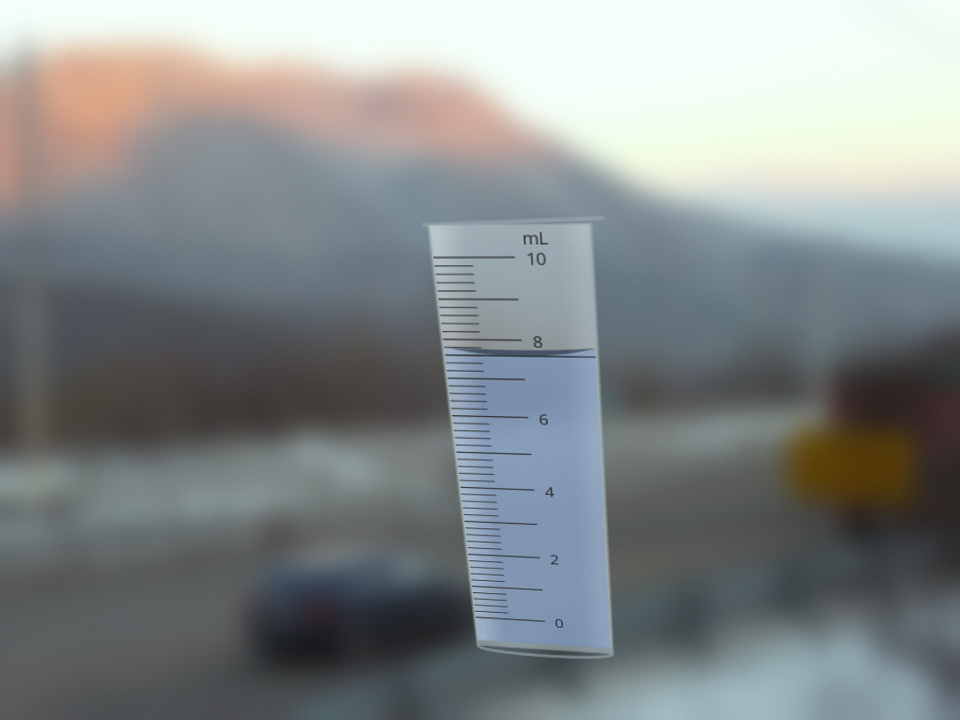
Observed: **7.6** mL
